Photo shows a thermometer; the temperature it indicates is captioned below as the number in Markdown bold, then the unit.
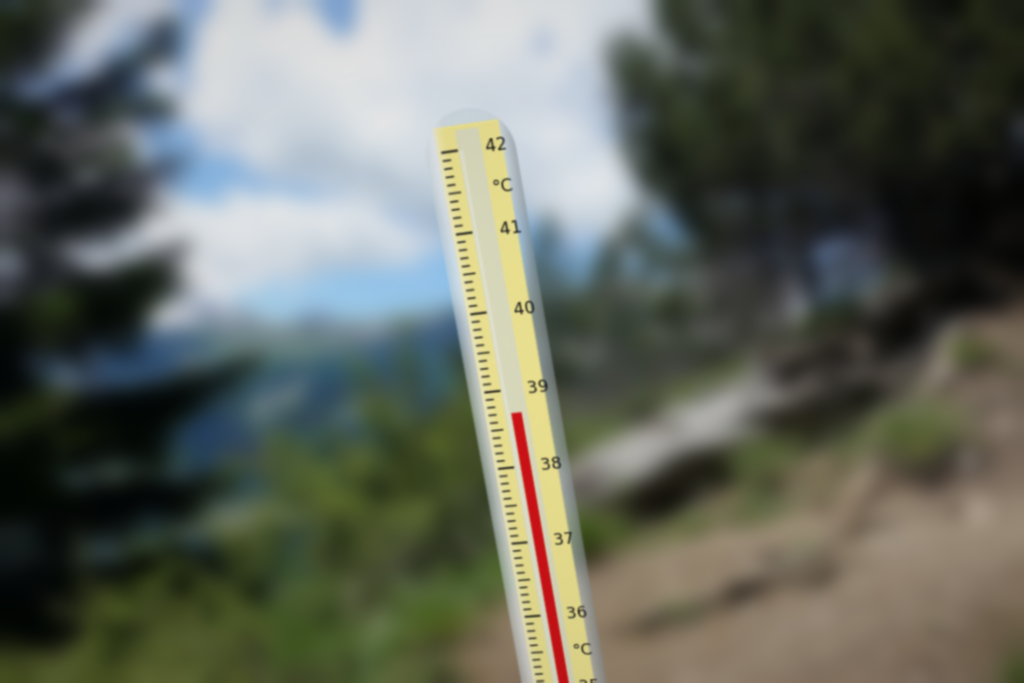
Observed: **38.7** °C
